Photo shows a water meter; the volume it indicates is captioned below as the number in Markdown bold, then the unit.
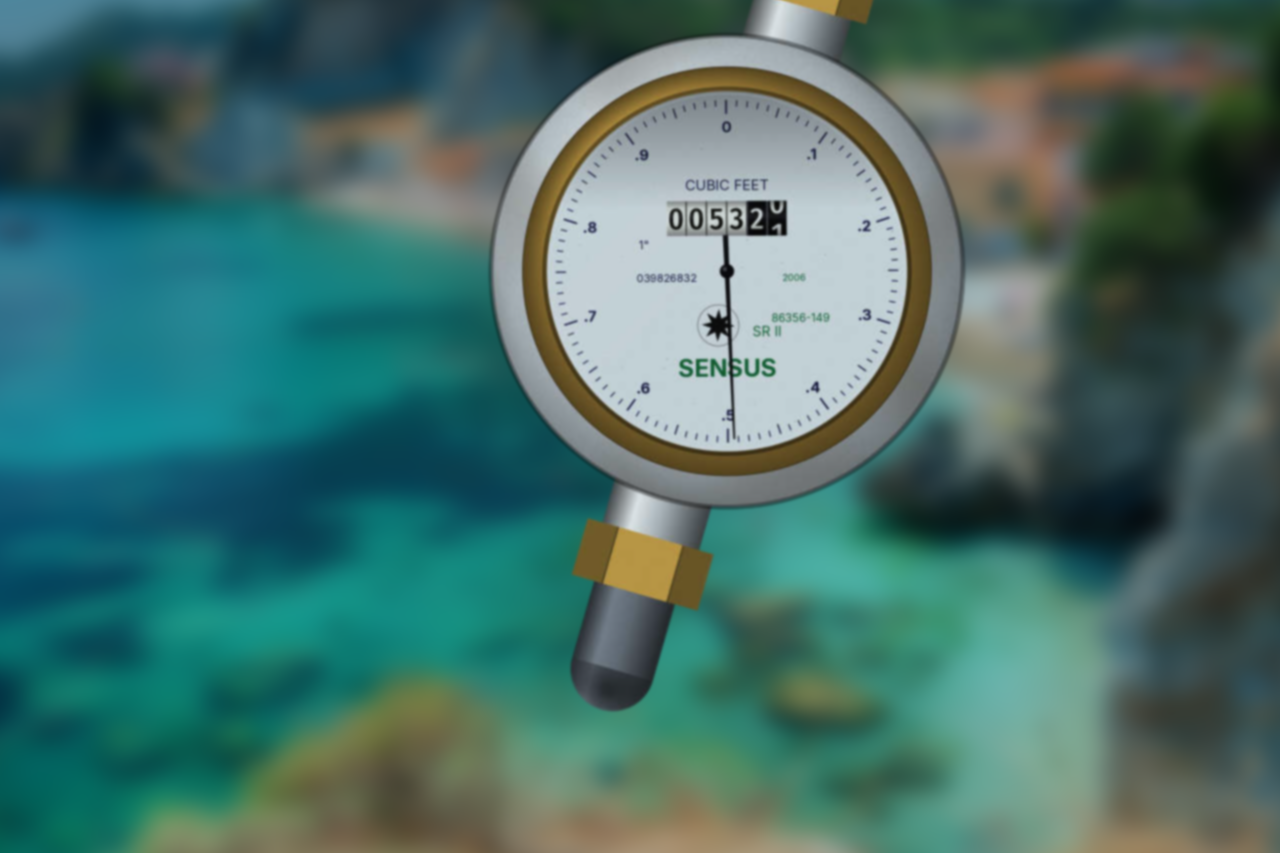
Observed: **5320.49** ft³
